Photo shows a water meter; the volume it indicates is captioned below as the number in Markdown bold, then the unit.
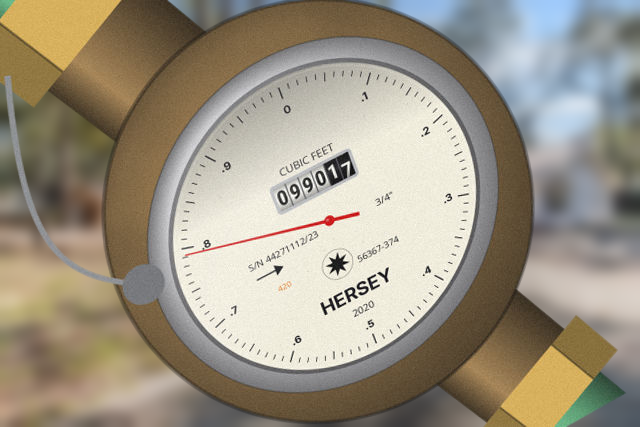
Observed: **99016.79** ft³
